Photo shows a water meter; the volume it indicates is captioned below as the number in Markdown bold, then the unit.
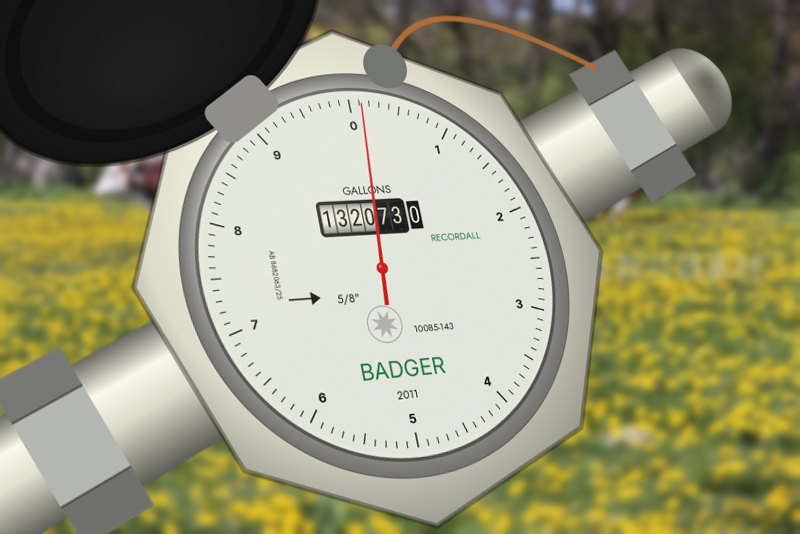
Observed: **1320730.1** gal
